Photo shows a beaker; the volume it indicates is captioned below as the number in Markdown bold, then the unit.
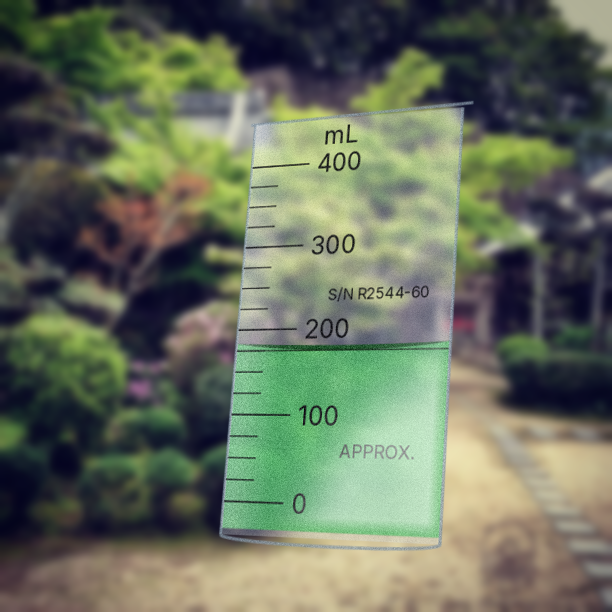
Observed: **175** mL
